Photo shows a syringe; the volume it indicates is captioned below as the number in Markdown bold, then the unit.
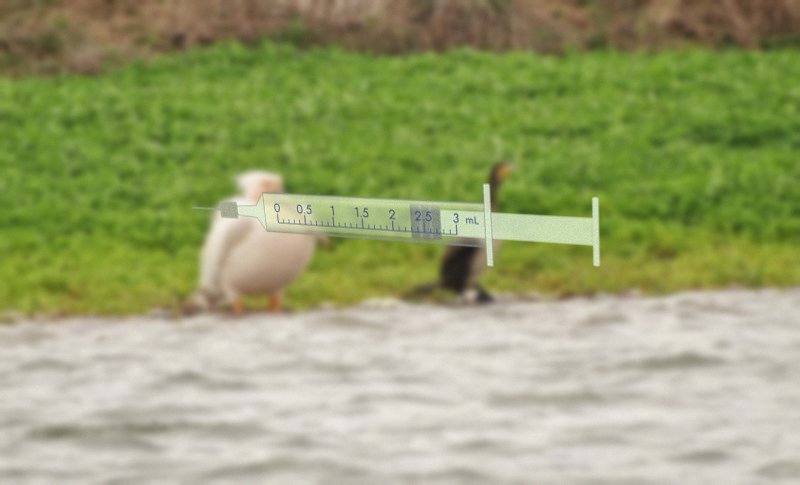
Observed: **2.3** mL
